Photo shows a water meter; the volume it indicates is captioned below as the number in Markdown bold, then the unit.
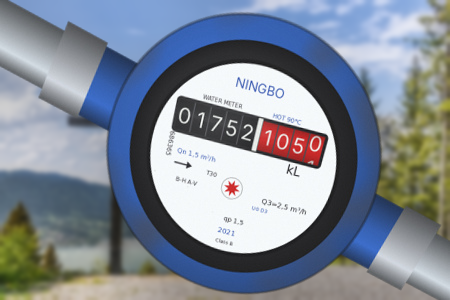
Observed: **1752.1050** kL
